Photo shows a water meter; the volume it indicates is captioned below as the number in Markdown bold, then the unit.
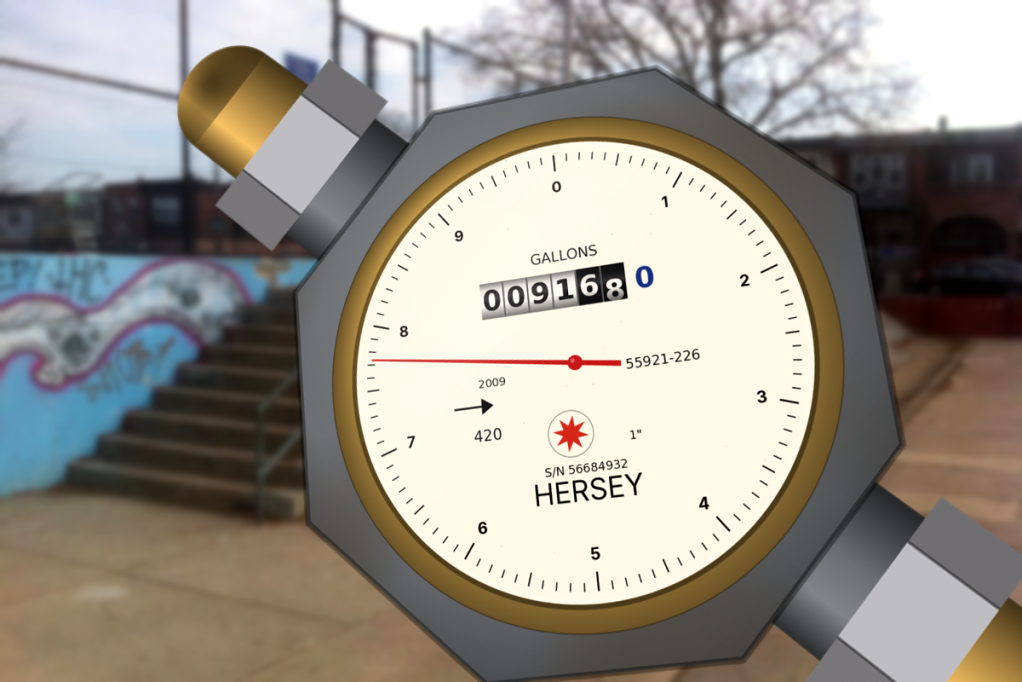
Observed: **91677.7** gal
